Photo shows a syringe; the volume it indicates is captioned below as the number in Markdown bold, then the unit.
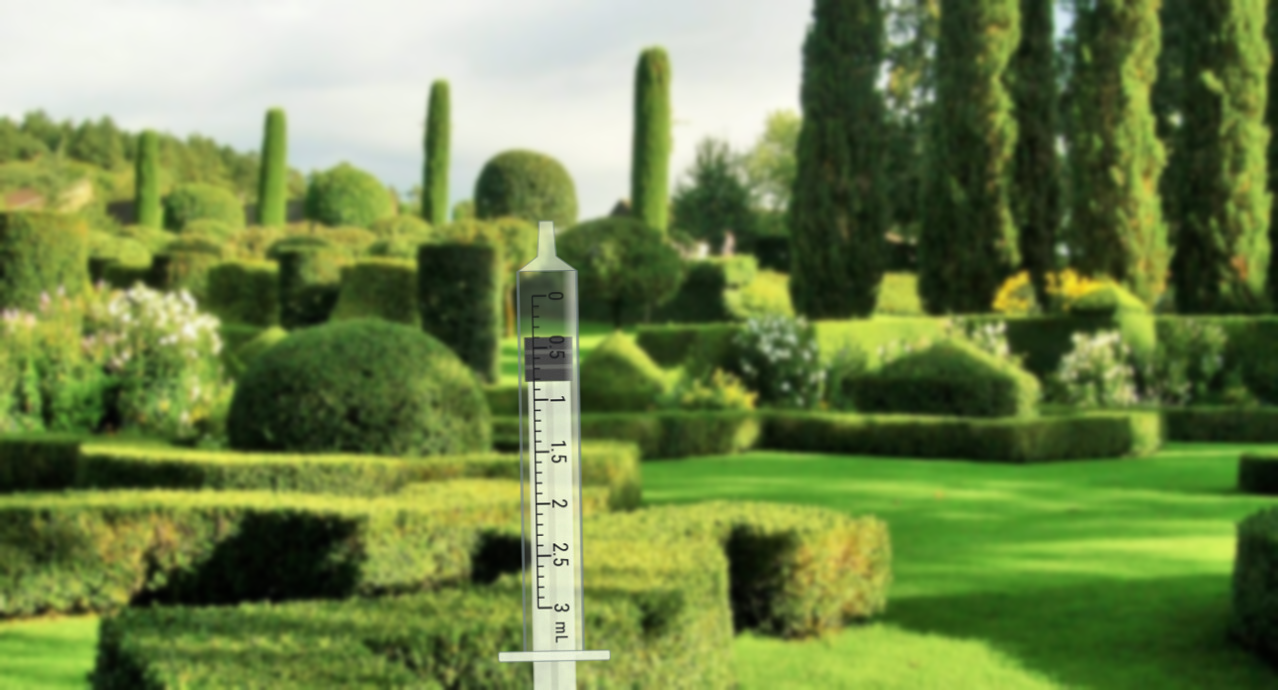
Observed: **0.4** mL
